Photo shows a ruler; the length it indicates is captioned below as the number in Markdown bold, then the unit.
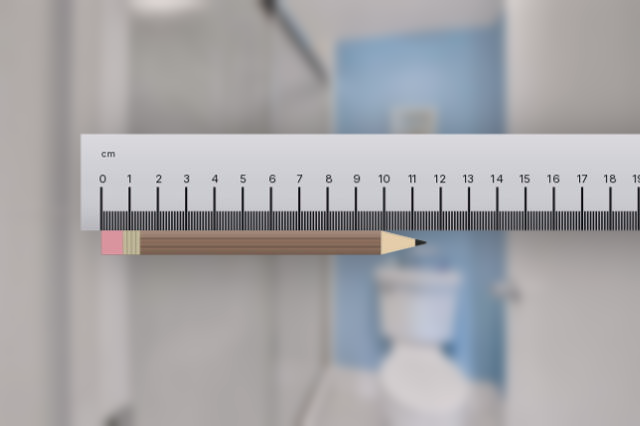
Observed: **11.5** cm
